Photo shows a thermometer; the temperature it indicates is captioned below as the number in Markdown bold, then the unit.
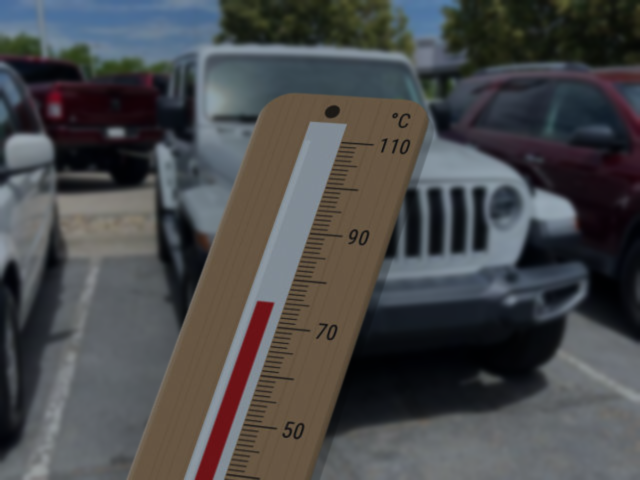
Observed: **75** °C
